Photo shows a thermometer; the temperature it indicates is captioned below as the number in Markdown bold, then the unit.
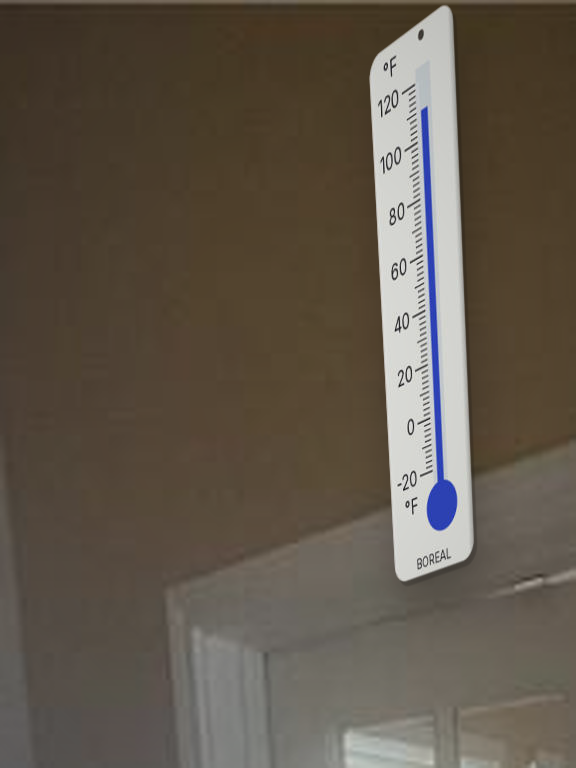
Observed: **110** °F
